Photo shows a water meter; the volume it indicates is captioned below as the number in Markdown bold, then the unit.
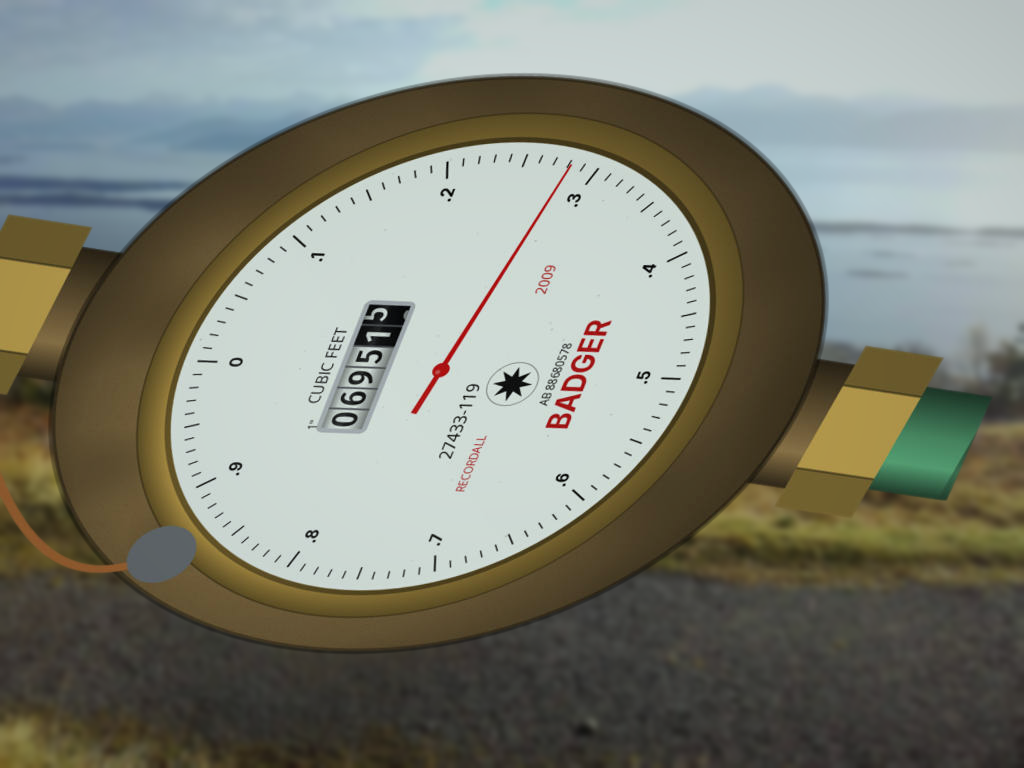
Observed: **69515.28** ft³
